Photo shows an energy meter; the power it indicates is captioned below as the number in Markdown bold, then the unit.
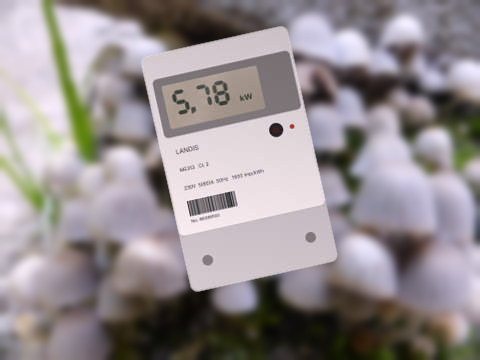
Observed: **5.78** kW
